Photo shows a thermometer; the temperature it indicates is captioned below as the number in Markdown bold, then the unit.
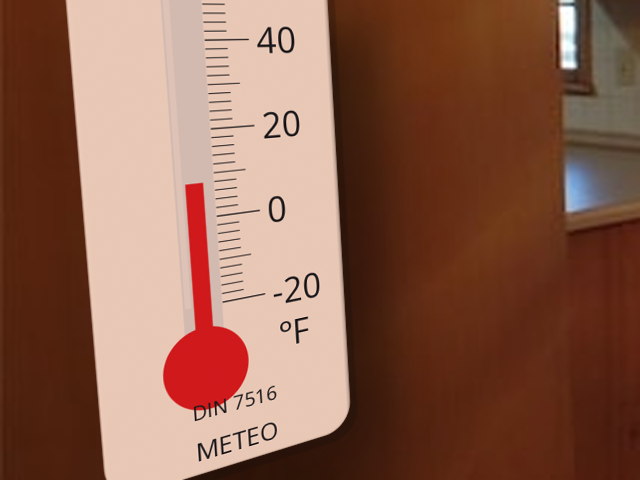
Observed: **8** °F
